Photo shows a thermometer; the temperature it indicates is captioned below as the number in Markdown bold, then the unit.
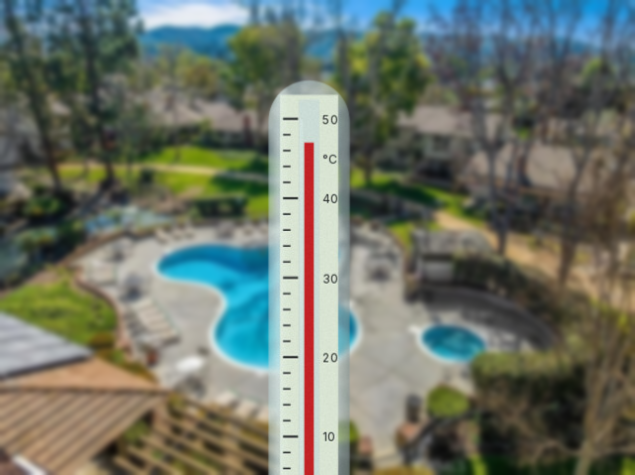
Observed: **47** °C
